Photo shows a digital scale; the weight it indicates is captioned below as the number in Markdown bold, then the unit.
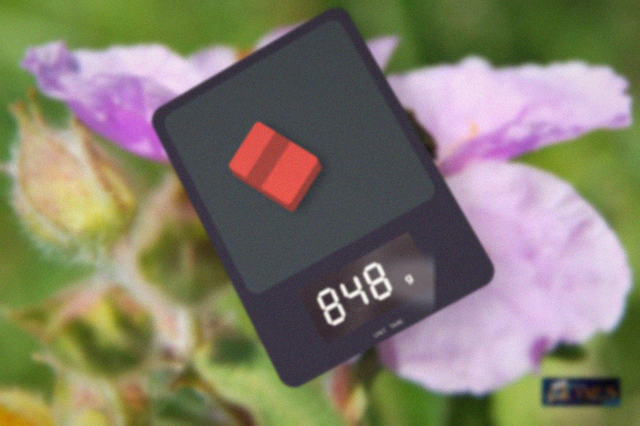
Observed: **848** g
